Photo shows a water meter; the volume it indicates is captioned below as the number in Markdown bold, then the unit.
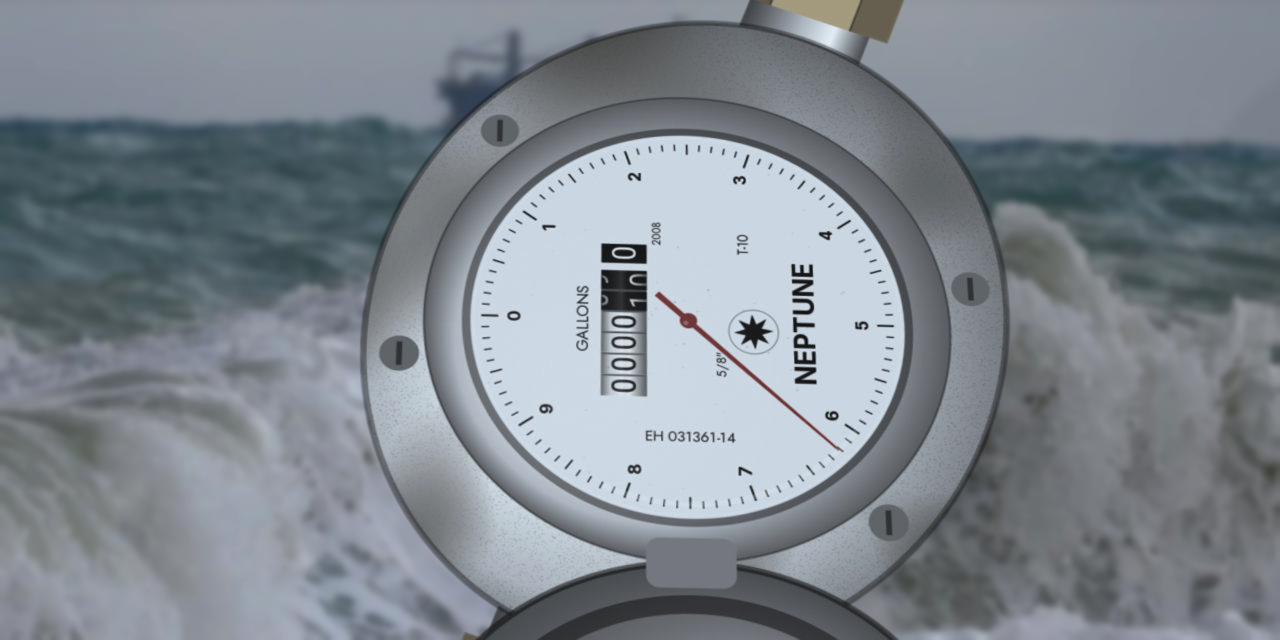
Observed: **96.2** gal
